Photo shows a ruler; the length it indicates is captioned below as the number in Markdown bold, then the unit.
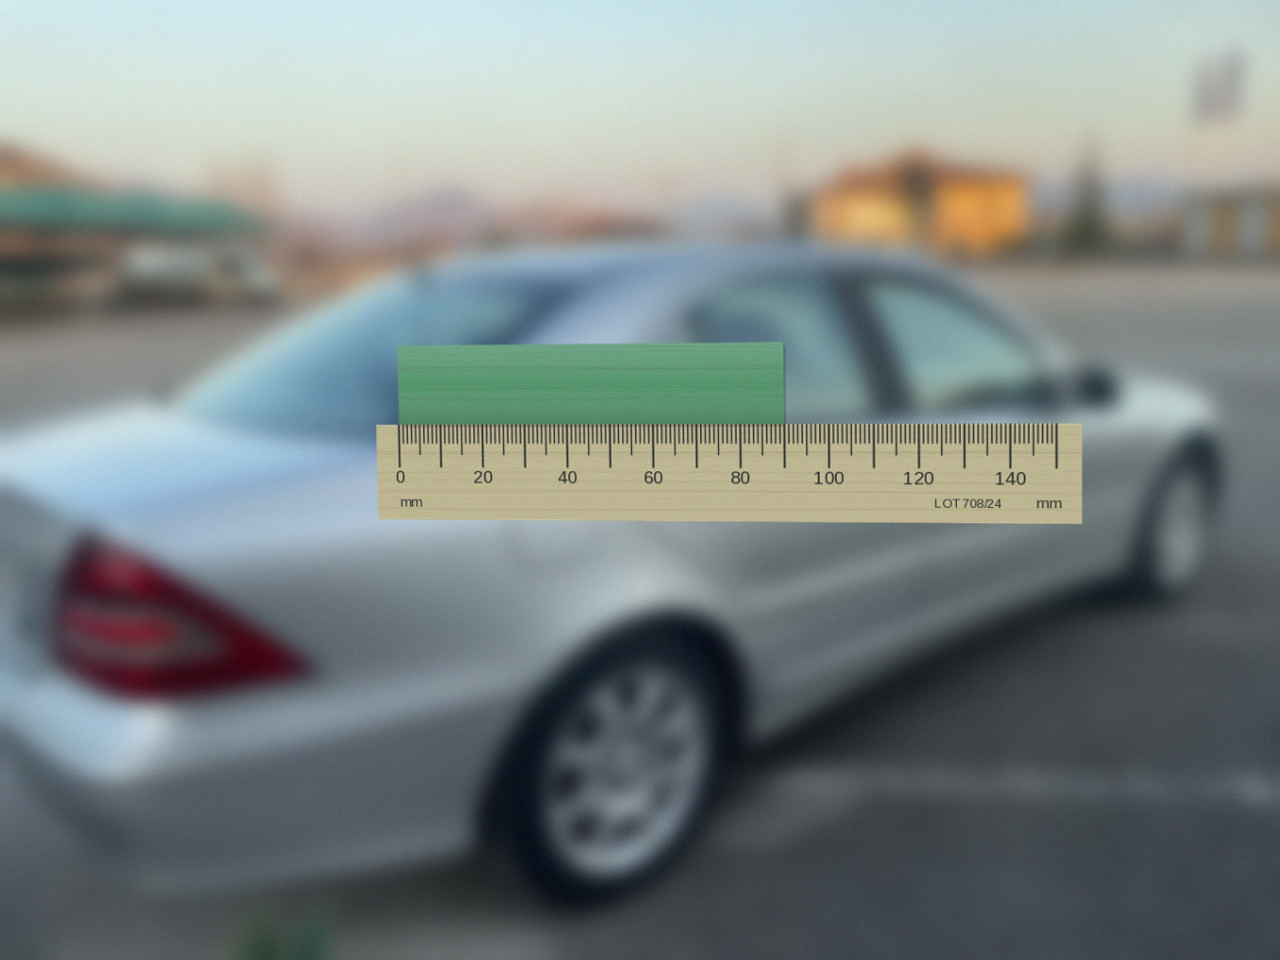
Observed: **90** mm
